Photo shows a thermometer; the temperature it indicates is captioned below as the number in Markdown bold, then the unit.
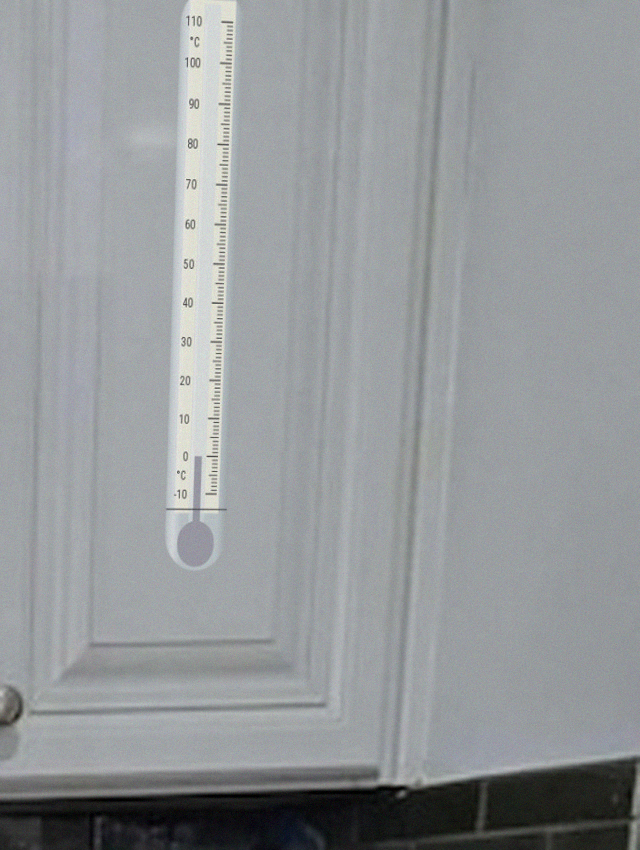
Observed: **0** °C
